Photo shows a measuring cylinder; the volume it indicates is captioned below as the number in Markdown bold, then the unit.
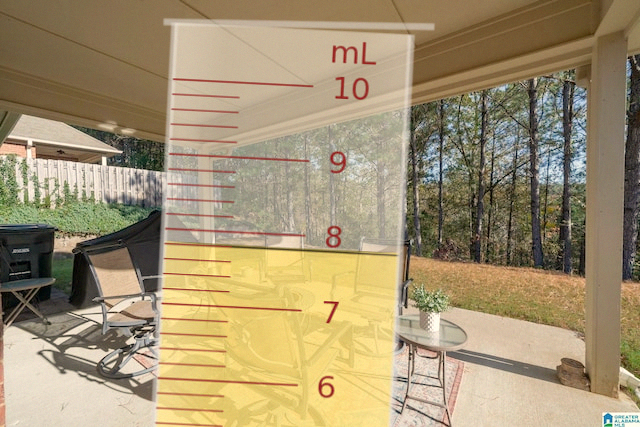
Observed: **7.8** mL
